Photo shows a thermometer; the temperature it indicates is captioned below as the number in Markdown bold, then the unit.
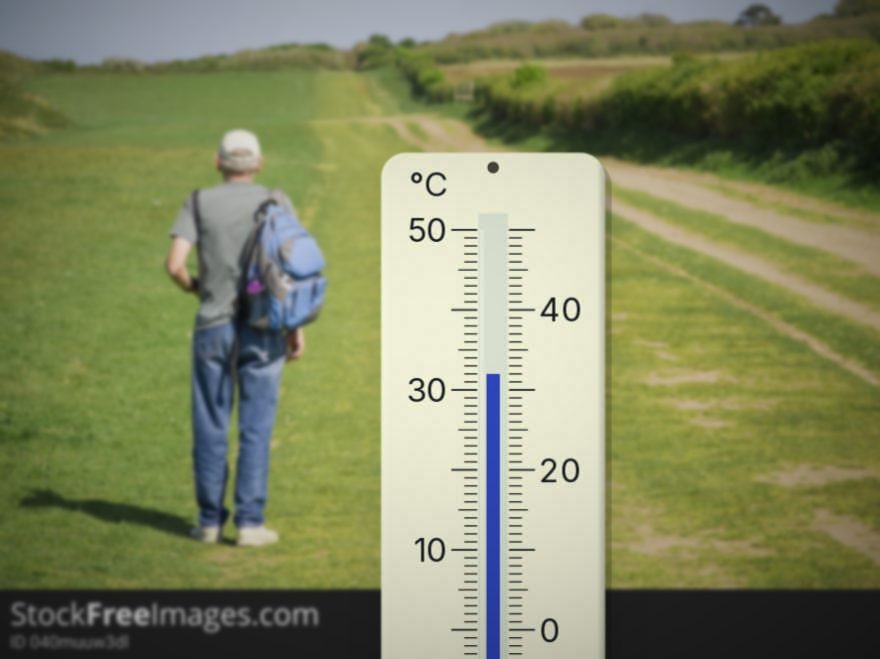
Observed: **32** °C
